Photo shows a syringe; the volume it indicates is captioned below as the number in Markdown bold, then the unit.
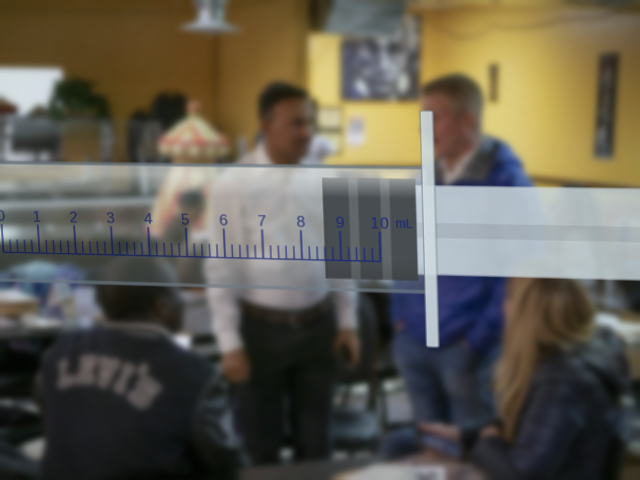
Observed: **8.6** mL
